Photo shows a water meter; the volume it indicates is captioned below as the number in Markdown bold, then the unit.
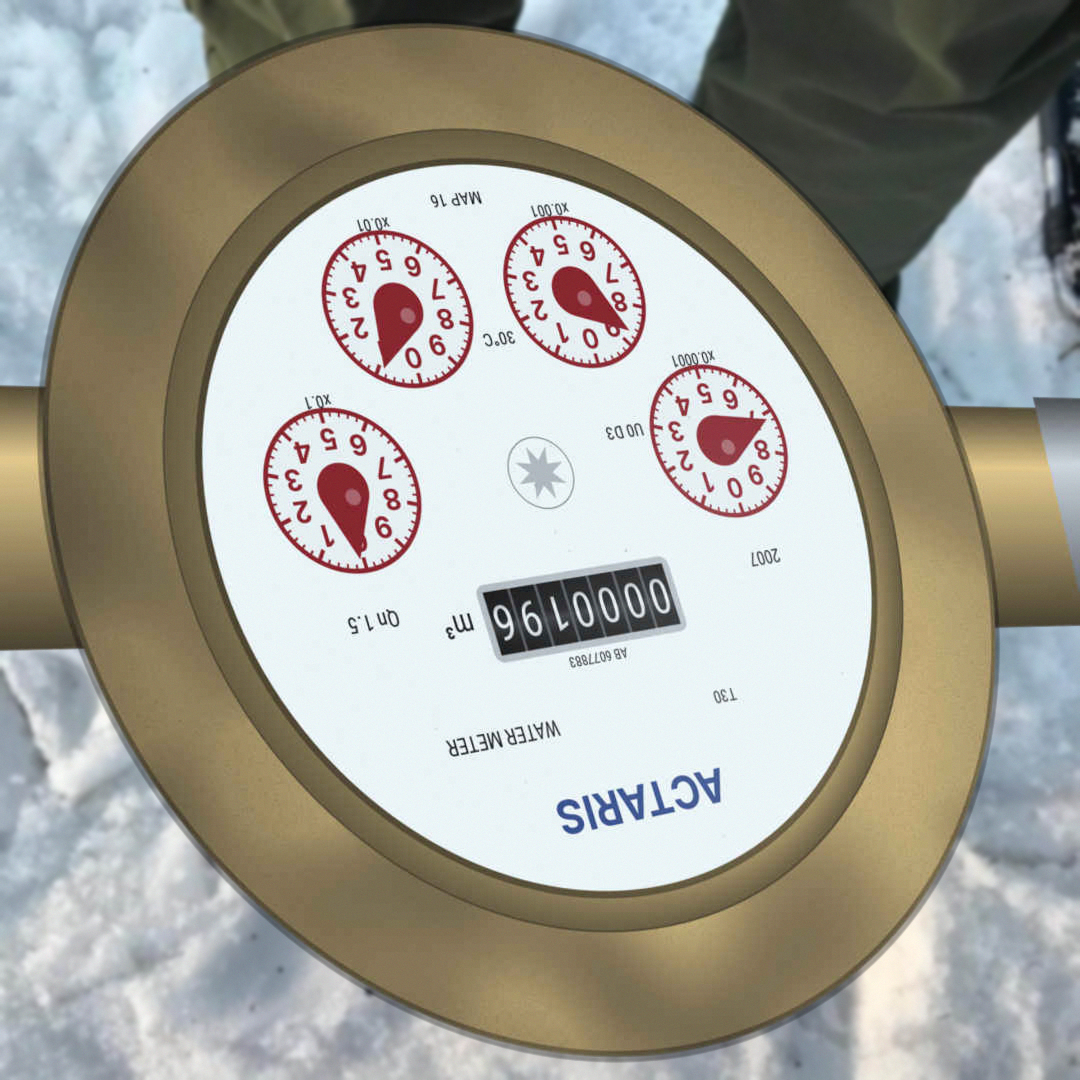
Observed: **196.0087** m³
